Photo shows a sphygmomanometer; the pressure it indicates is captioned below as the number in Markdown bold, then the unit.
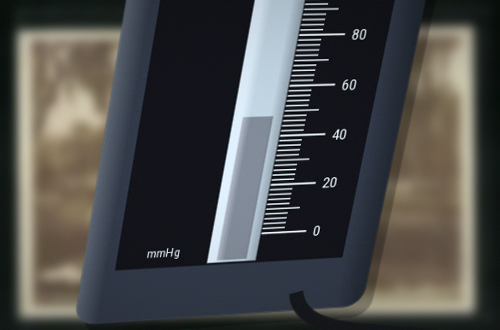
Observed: **48** mmHg
